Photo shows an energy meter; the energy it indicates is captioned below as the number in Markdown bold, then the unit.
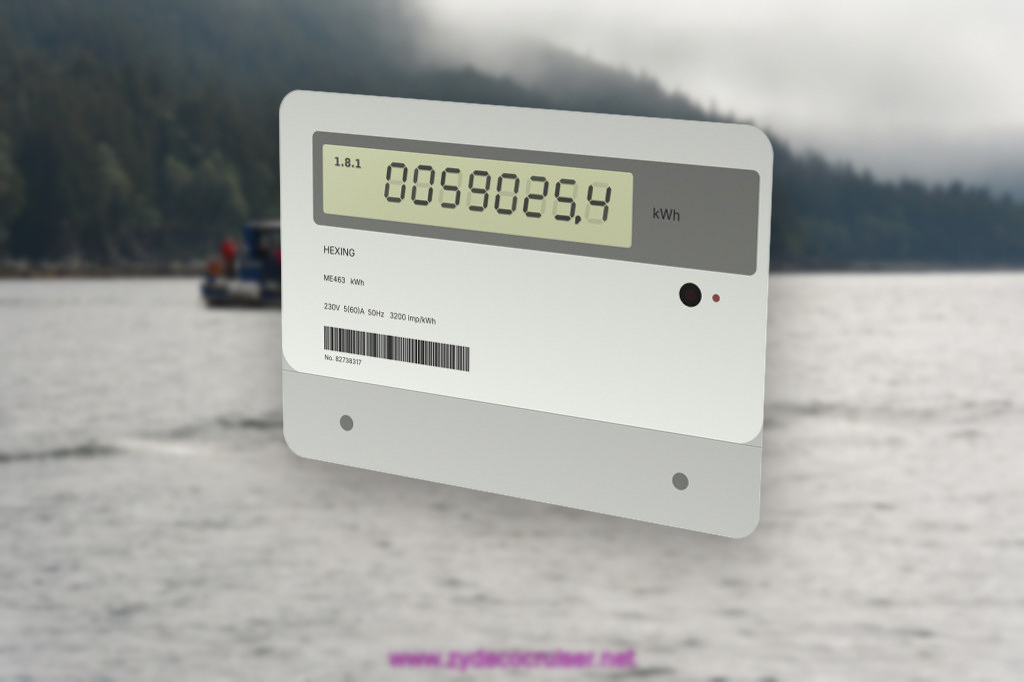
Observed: **59025.4** kWh
